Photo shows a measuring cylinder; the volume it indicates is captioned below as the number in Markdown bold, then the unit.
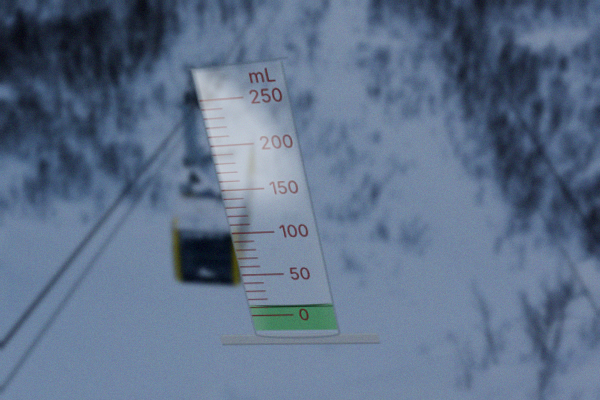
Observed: **10** mL
